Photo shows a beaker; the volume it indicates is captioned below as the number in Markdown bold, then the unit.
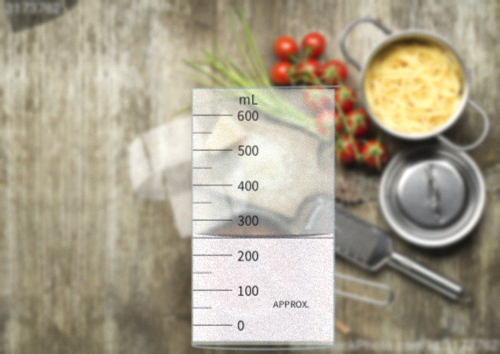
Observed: **250** mL
